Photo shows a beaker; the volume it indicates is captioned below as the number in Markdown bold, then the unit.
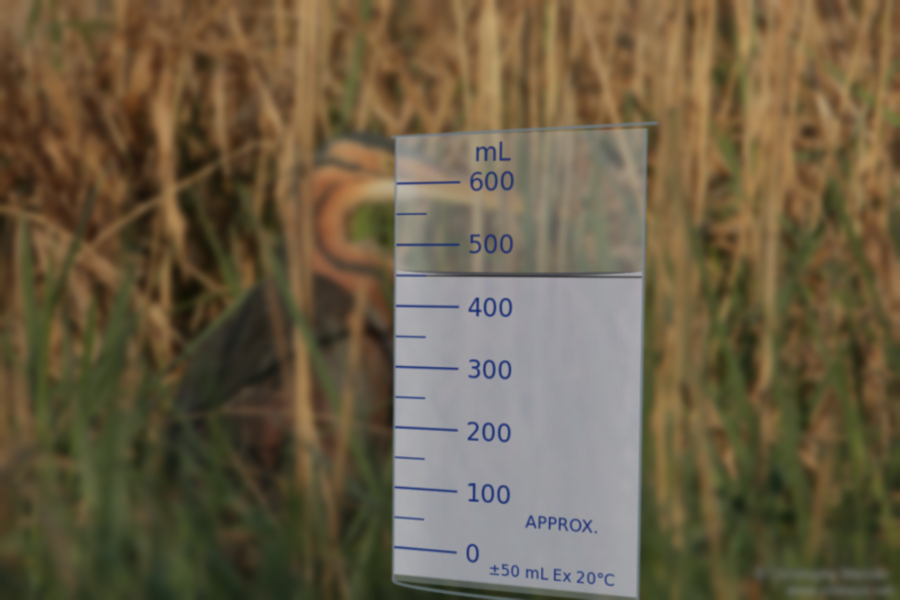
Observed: **450** mL
